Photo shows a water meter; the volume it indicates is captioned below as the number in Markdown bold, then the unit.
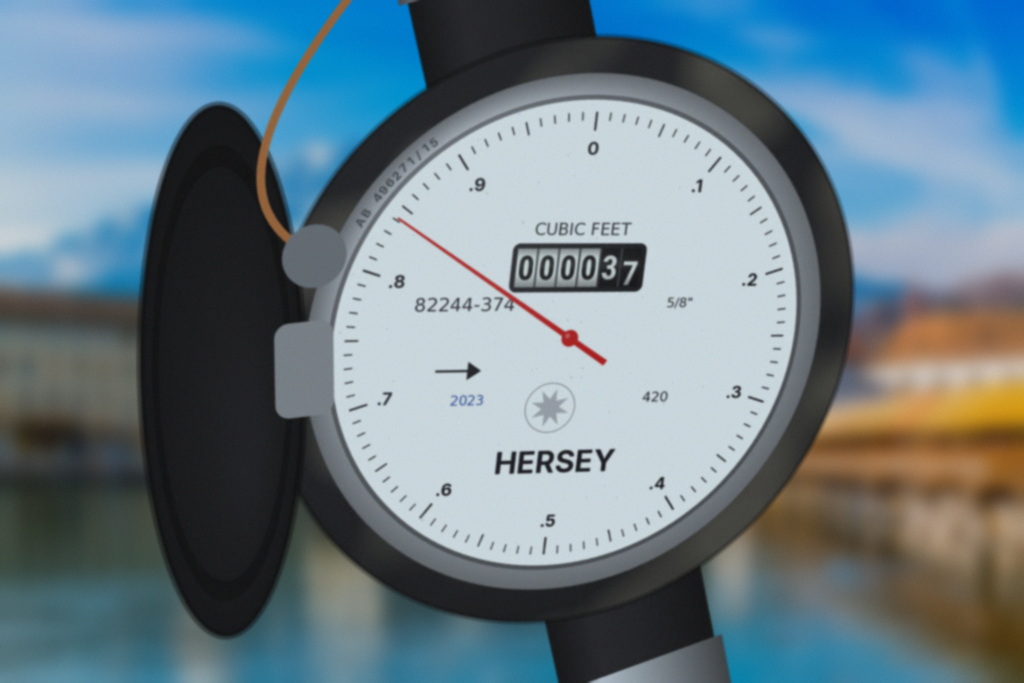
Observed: **36.84** ft³
